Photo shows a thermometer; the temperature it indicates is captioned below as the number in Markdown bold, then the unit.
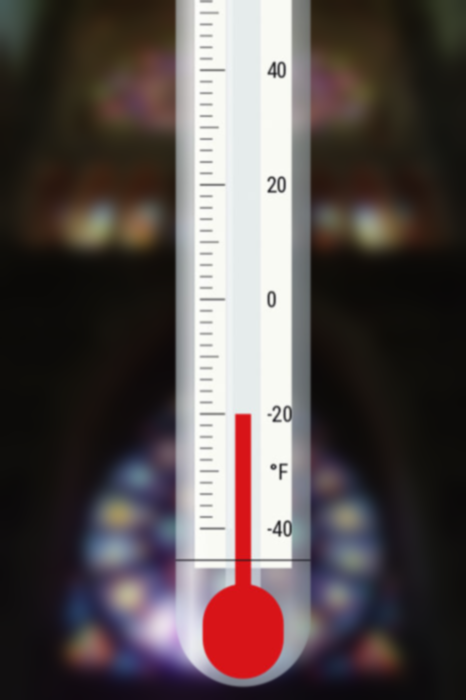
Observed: **-20** °F
